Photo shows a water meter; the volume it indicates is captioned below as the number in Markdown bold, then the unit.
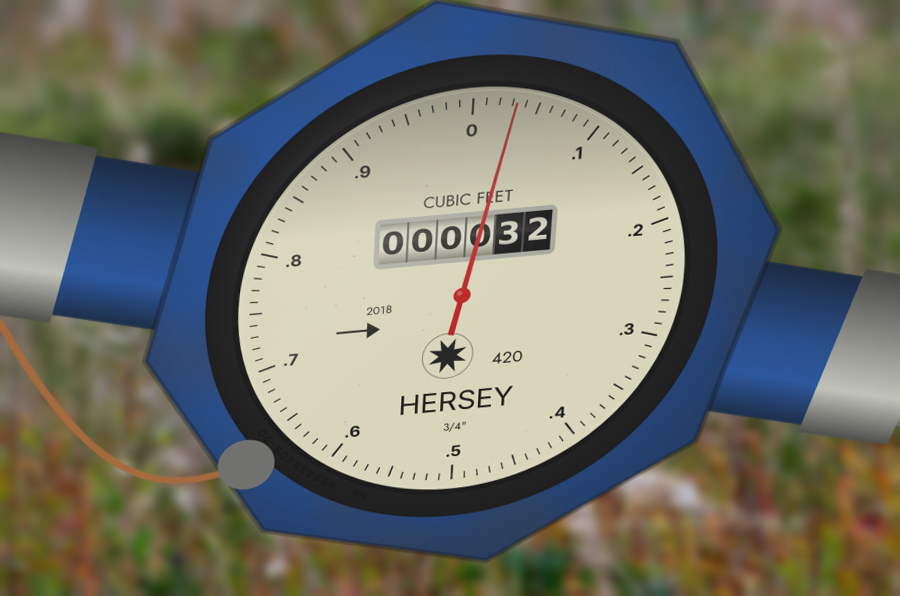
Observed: **32.03** ft³
